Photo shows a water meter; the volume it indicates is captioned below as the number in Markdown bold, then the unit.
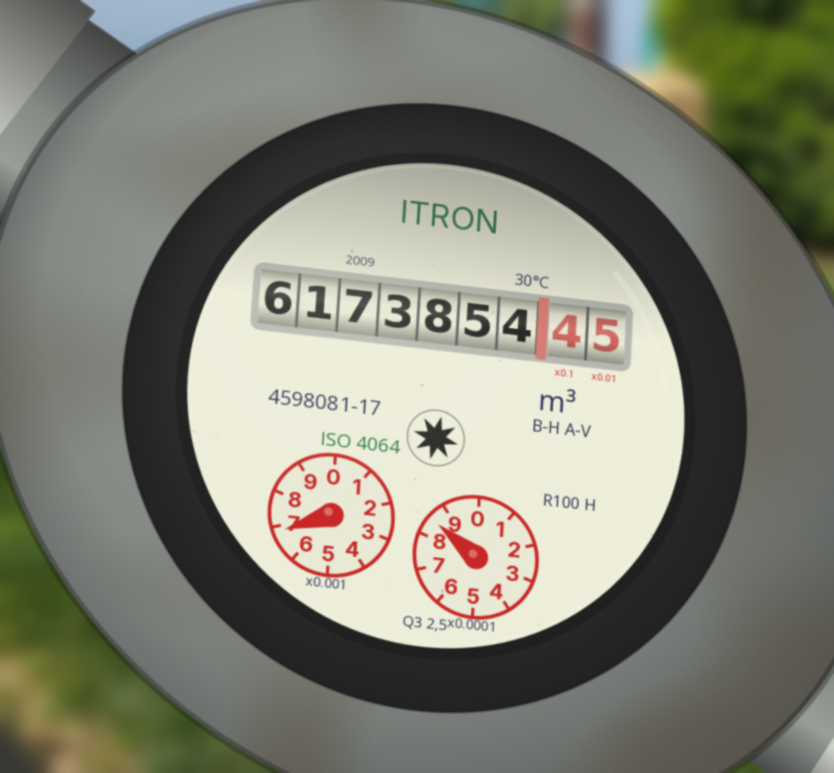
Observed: **6173854.4568** m³
